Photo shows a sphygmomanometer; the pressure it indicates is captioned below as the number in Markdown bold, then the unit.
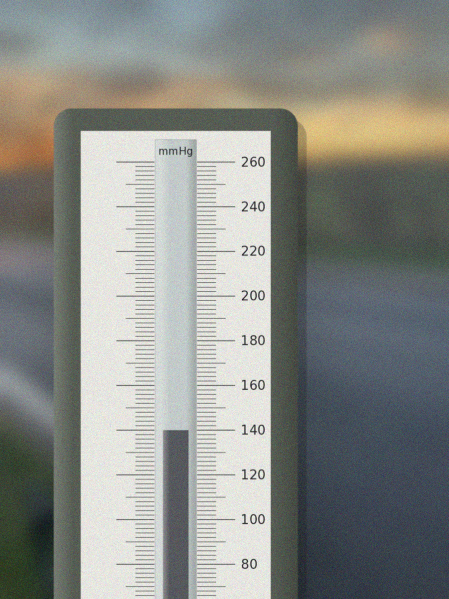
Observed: **140** mmHg
